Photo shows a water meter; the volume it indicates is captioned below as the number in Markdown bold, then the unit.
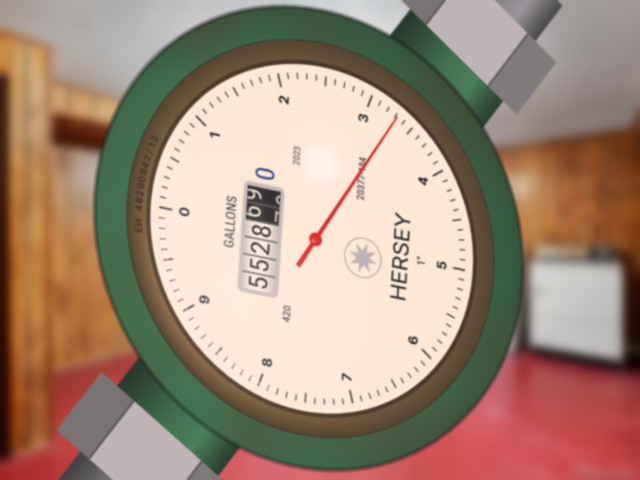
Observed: **5528693.3** gal
